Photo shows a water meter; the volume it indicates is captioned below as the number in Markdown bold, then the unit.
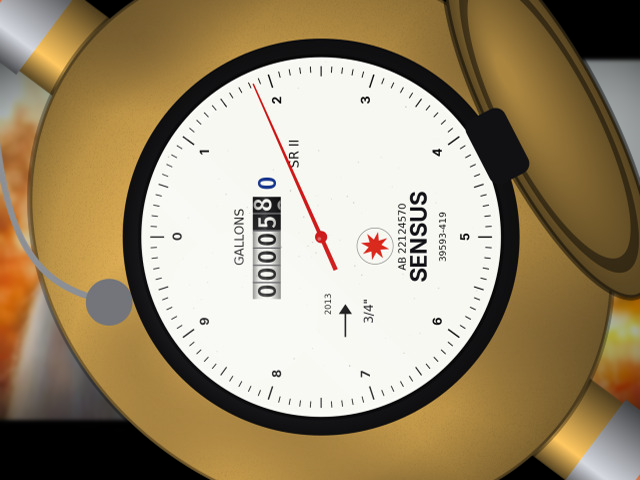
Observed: **581.8** gal
